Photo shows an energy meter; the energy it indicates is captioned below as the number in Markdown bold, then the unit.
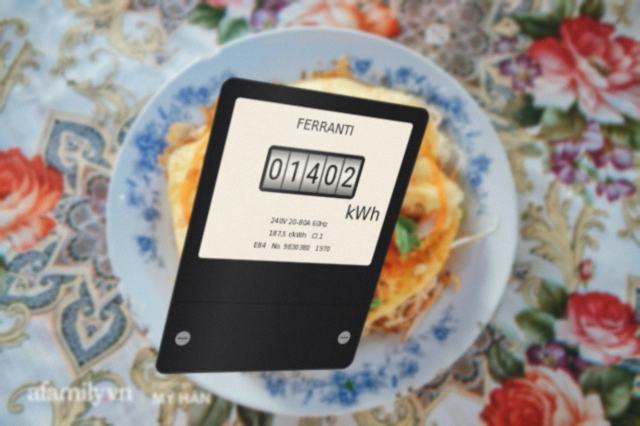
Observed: **1402** kWh
